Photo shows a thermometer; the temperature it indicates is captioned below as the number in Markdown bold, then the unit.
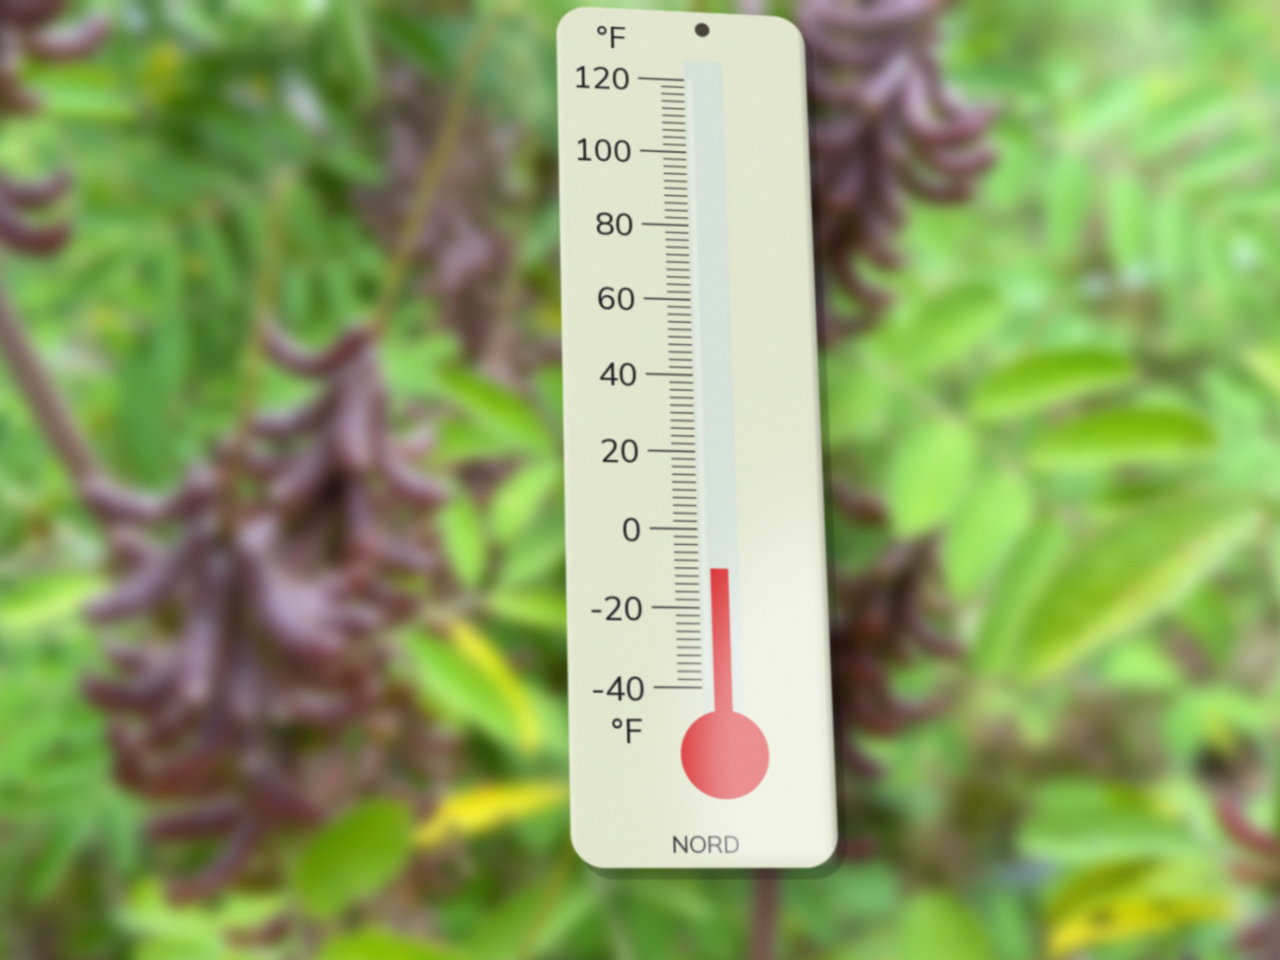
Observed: **-10** °F
